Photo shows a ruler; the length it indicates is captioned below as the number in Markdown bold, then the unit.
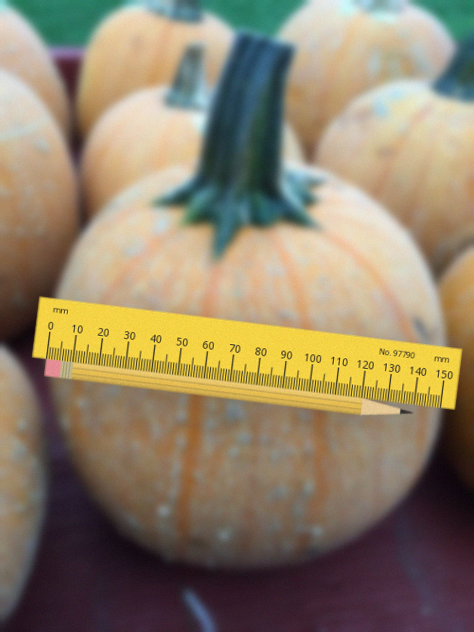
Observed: **140** mm
